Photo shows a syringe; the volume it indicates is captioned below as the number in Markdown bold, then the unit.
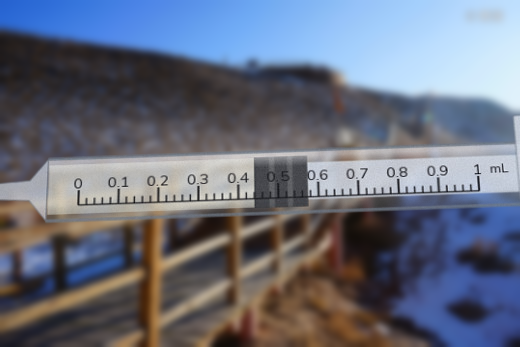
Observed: **0.44** mL
